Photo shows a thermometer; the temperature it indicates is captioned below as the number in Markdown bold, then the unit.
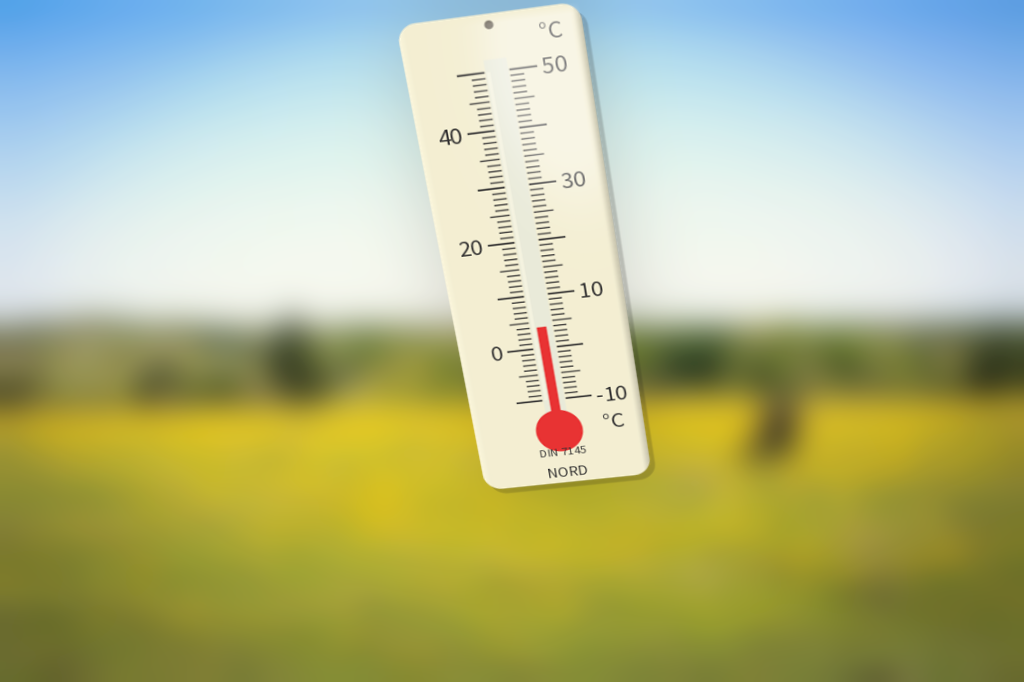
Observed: **4** °C
